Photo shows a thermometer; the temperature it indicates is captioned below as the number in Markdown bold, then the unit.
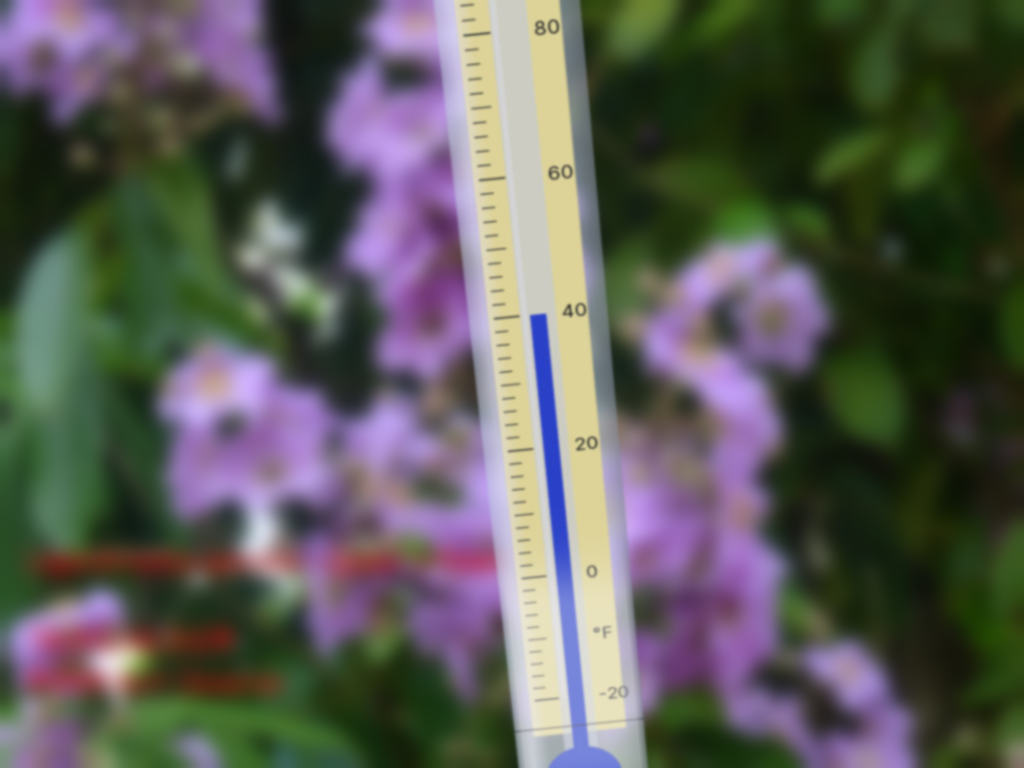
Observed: **40** °F
